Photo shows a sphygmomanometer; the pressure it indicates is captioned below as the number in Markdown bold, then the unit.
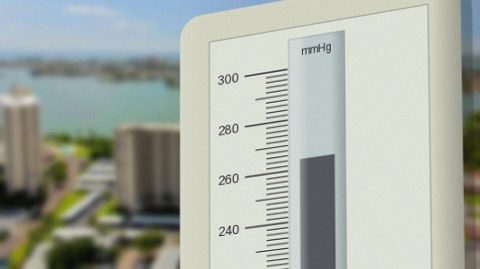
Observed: **264** mmHg
